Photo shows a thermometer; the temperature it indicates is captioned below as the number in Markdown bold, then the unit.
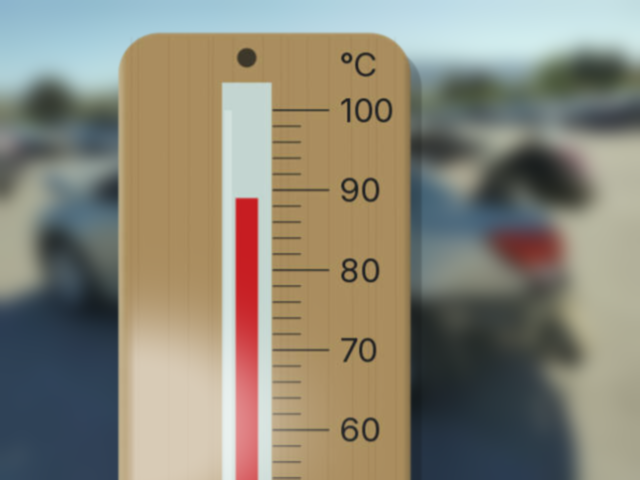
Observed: **89** °C
